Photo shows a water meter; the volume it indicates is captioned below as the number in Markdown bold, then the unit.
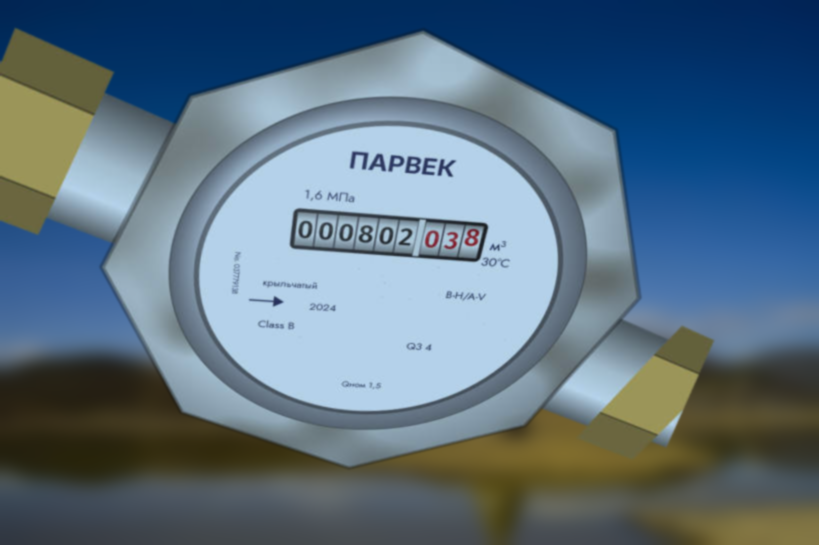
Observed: **802.038** m³
